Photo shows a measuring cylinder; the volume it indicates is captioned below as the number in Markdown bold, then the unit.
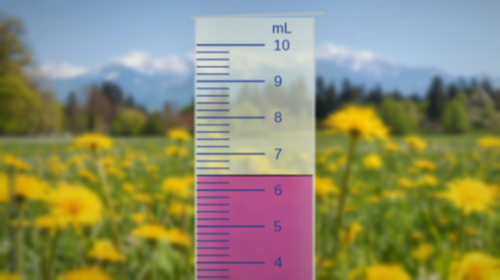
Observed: **6.4** mL
